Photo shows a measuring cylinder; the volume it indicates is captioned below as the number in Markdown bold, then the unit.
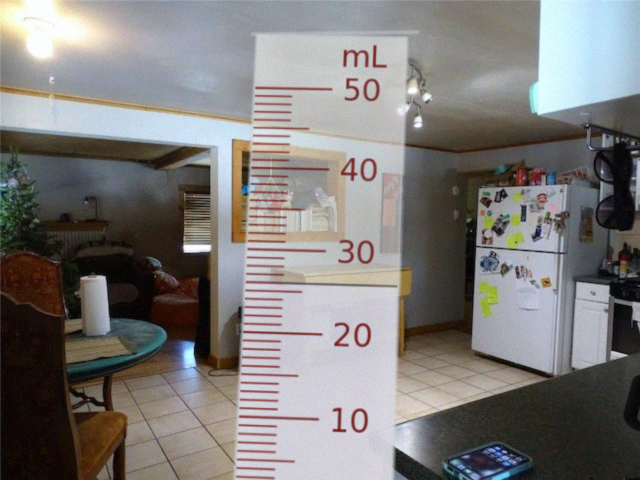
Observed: **26** mL
